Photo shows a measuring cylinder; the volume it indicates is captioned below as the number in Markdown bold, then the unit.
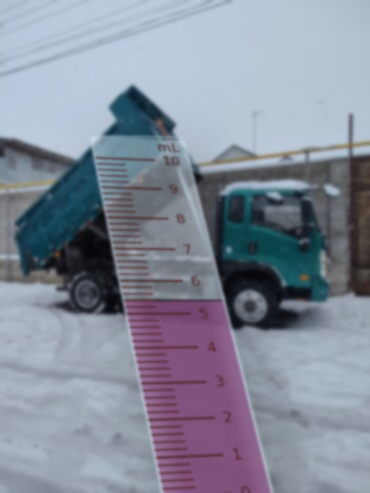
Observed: **5.4** mL
